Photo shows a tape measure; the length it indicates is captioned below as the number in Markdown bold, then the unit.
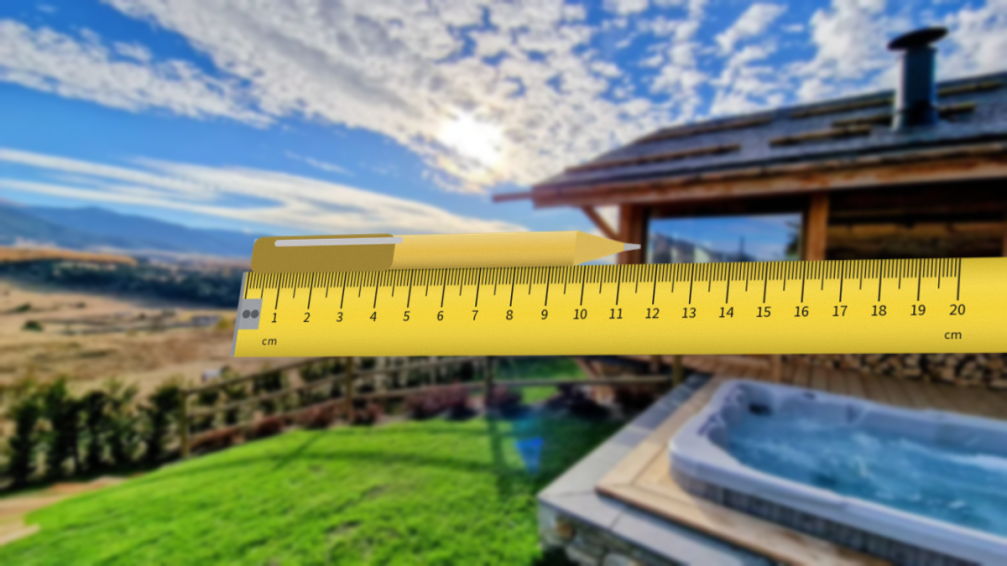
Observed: **11.5** cm
